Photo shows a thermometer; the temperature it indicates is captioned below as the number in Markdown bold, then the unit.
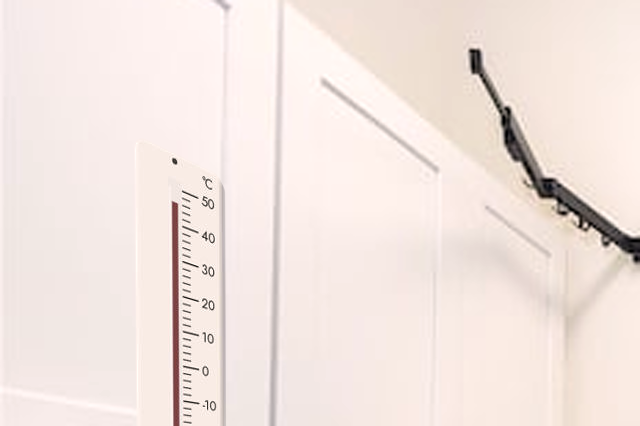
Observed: **46** °C
